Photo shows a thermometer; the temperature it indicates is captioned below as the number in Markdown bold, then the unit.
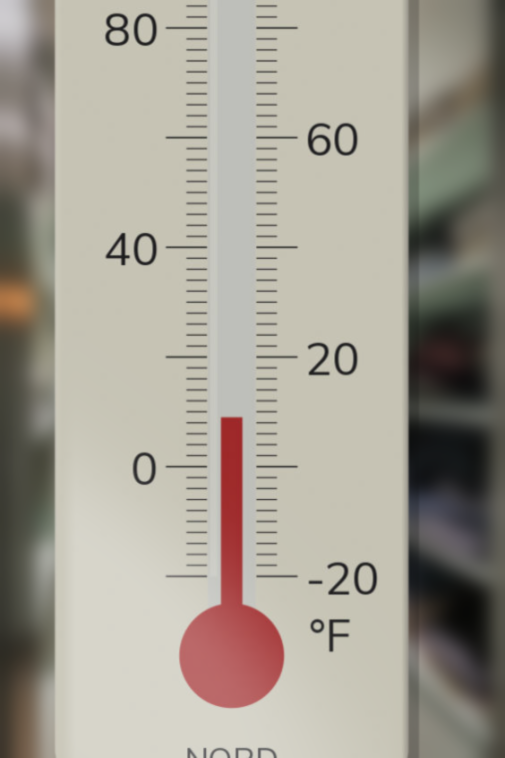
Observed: **9** °F
